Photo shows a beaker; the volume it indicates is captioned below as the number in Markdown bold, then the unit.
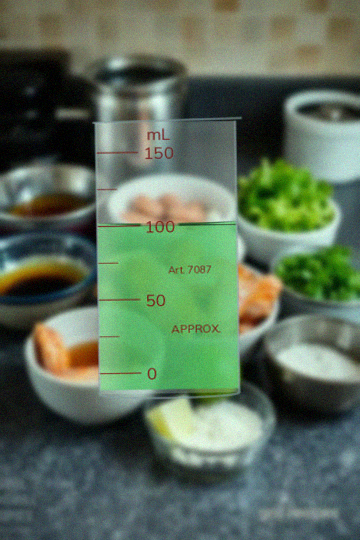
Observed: **100** mL
